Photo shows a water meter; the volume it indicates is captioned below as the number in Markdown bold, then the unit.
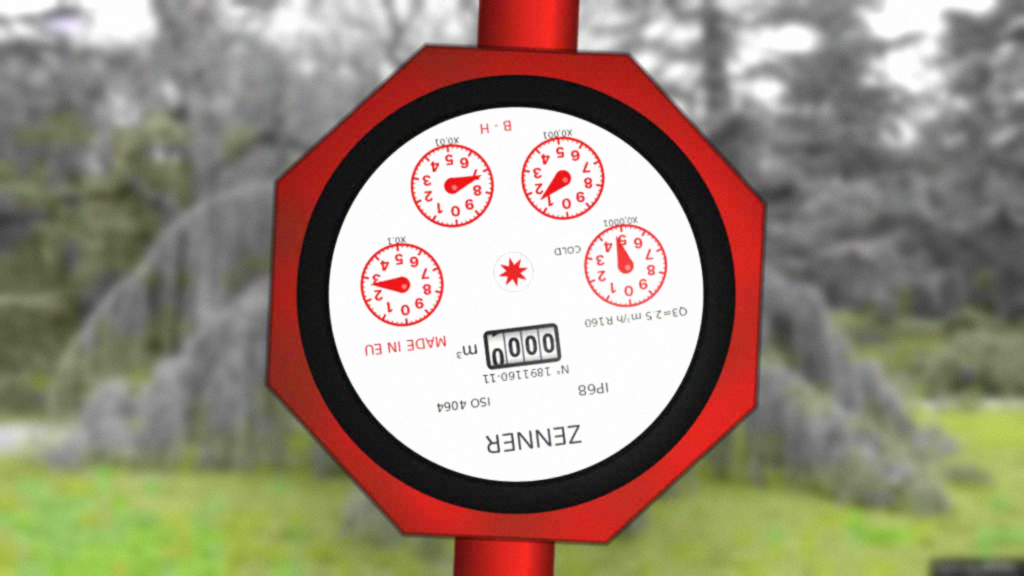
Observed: **0.2714** m³
